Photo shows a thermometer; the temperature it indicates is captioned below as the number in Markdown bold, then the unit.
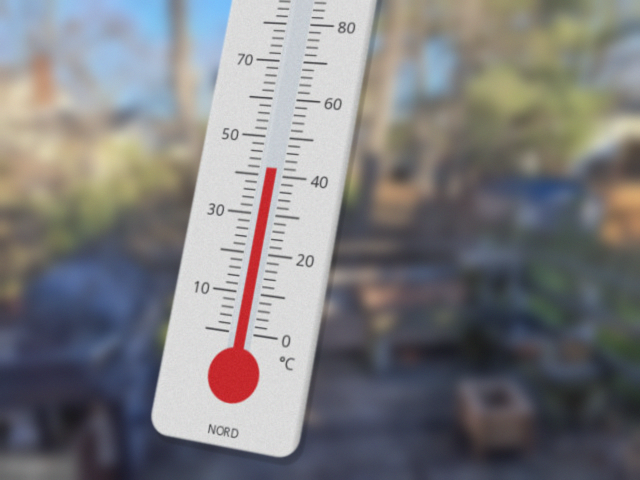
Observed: **42** °C
